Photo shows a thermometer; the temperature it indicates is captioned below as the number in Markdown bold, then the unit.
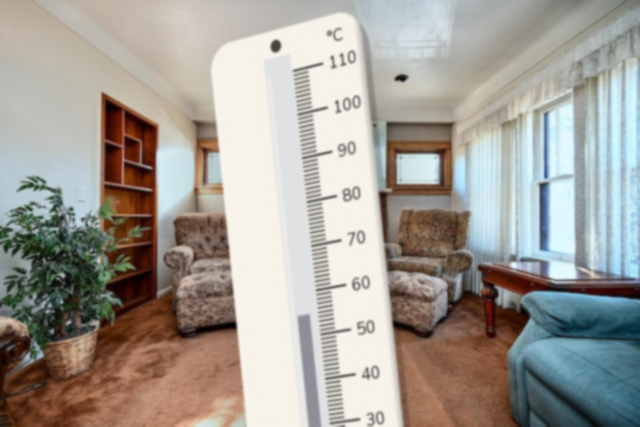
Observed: **55** °C
